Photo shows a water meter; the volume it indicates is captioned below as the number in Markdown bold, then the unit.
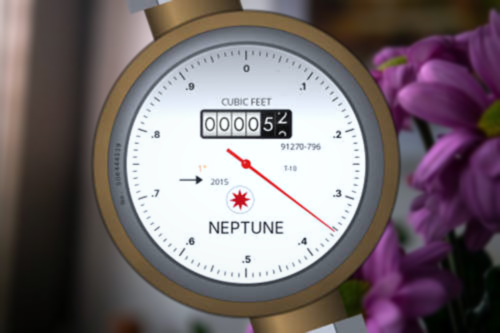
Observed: **52.35** ft³
